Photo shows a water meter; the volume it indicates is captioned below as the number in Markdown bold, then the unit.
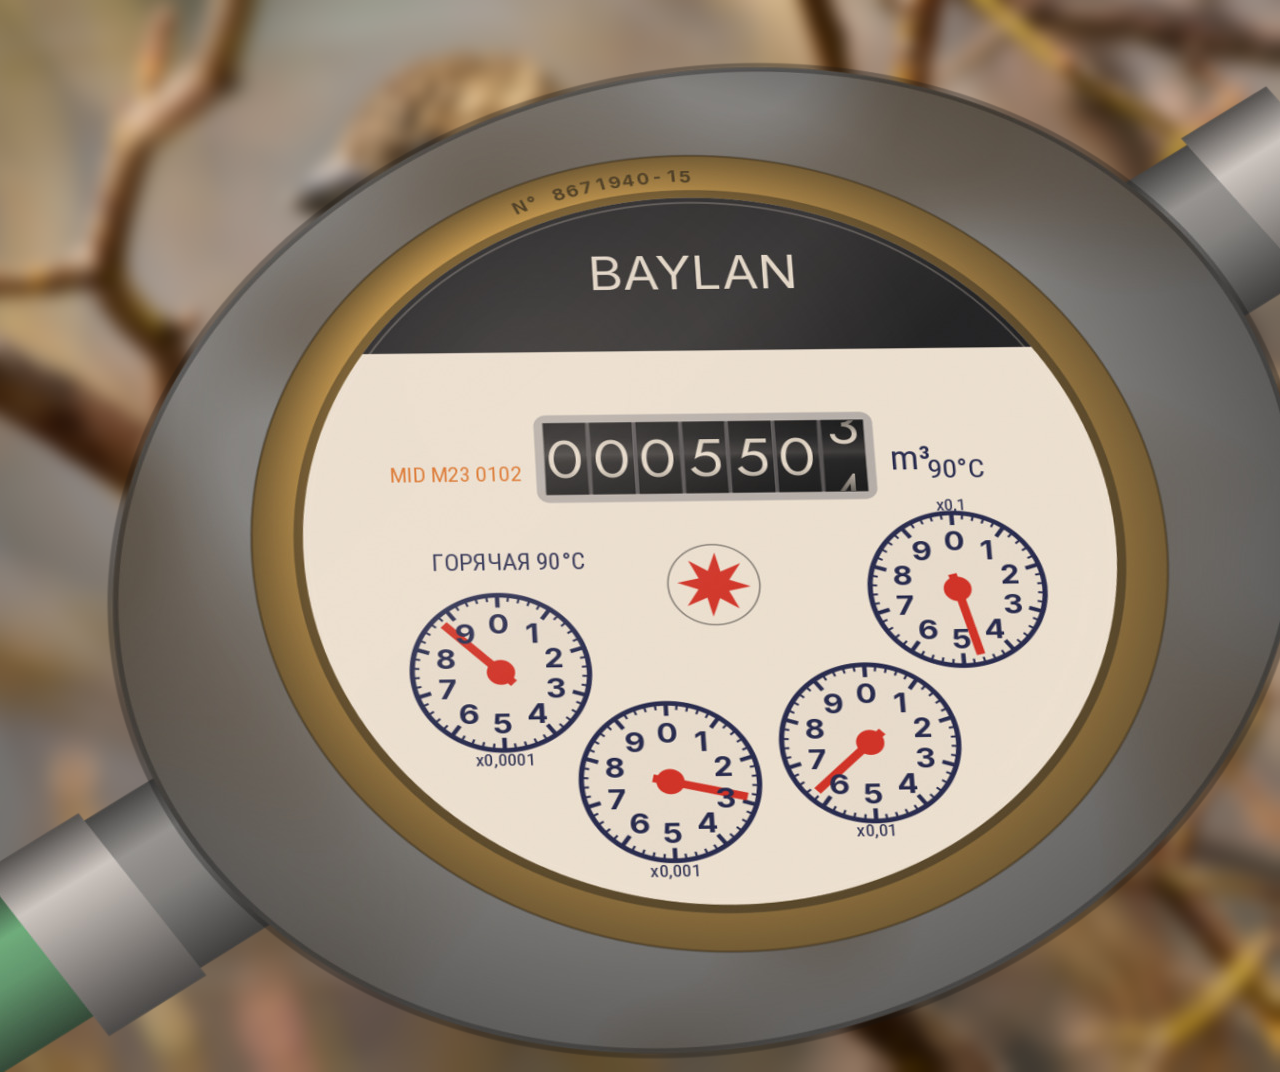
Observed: **5503.4628** m³
